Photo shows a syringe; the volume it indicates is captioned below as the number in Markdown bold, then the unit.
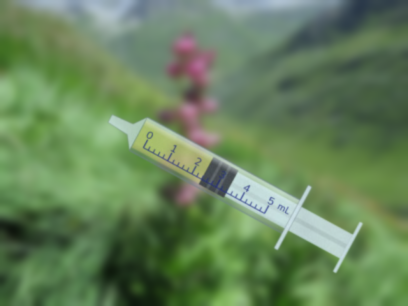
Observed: **2.4** mL
